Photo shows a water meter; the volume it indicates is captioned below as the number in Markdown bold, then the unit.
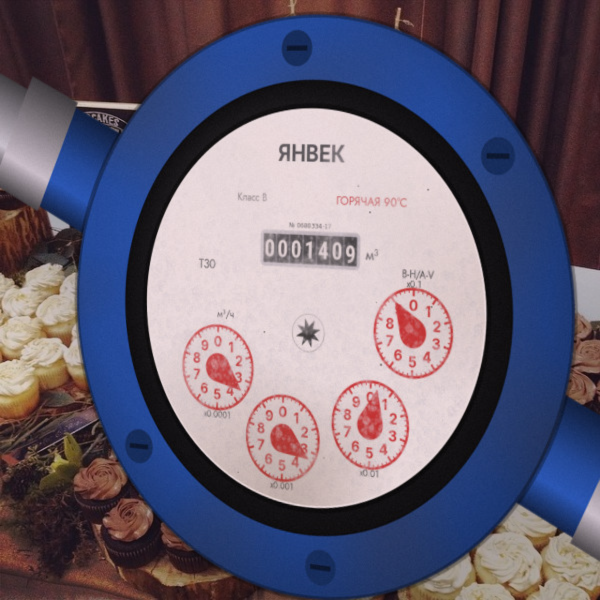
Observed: **1408.9033** m³
